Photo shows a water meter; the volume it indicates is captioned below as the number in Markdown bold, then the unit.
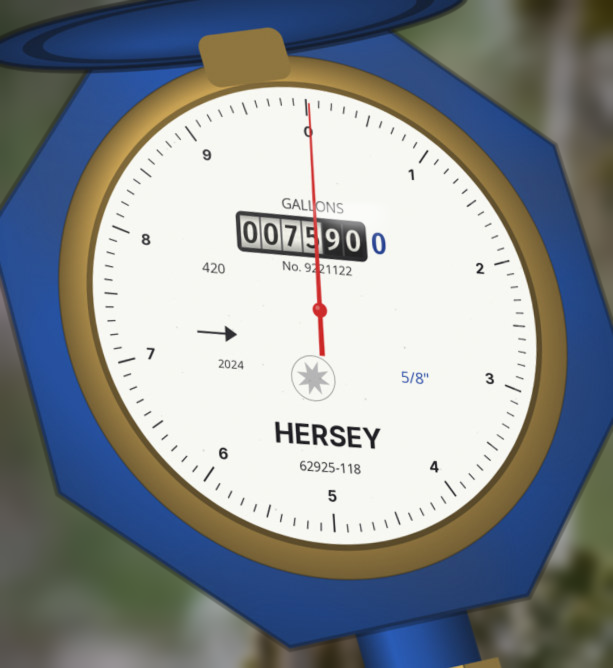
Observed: **75900.0** gal
